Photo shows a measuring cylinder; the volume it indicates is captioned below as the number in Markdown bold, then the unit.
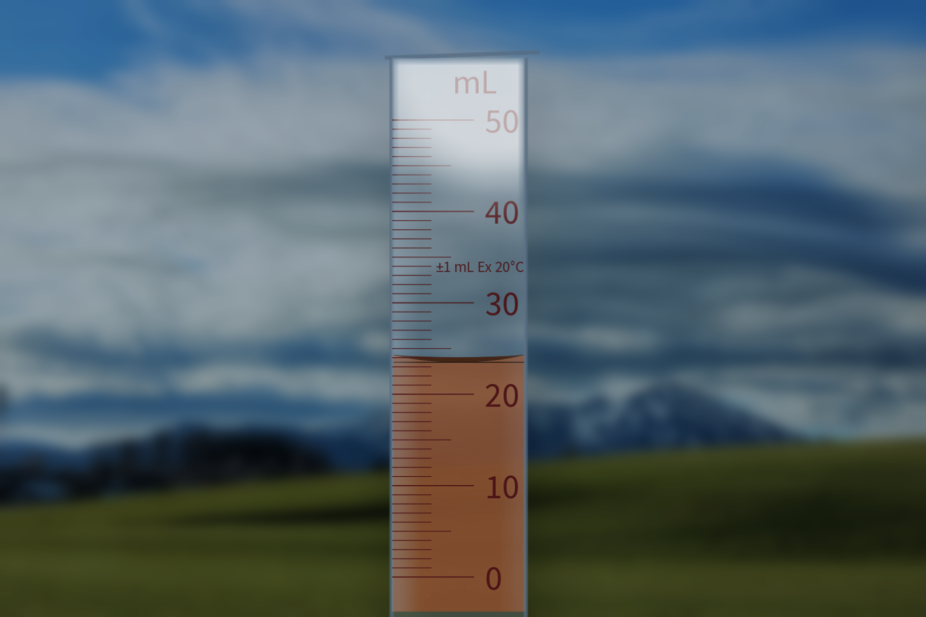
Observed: **23.5** mL
